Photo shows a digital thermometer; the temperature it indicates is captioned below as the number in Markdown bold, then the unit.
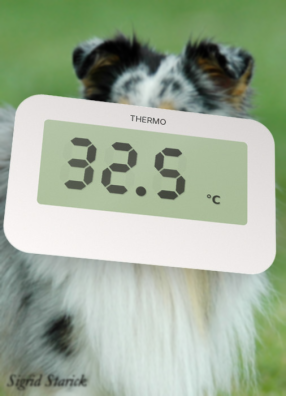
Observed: **32.5** °C
